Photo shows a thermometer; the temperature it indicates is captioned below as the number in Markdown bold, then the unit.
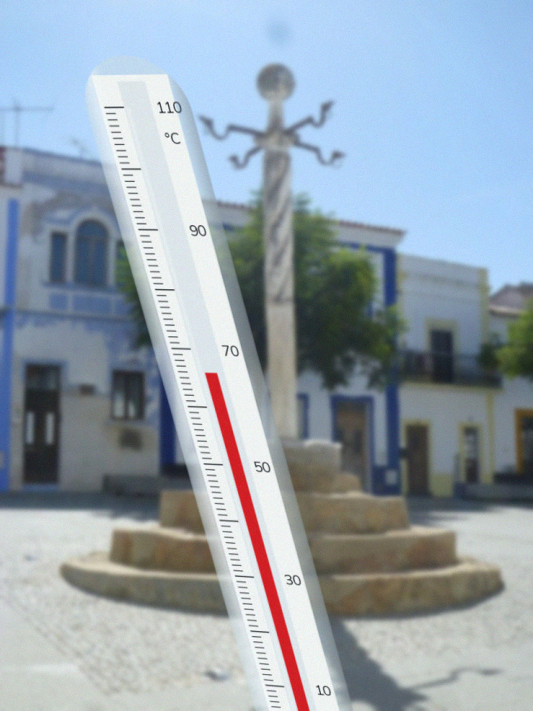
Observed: **66** °C
